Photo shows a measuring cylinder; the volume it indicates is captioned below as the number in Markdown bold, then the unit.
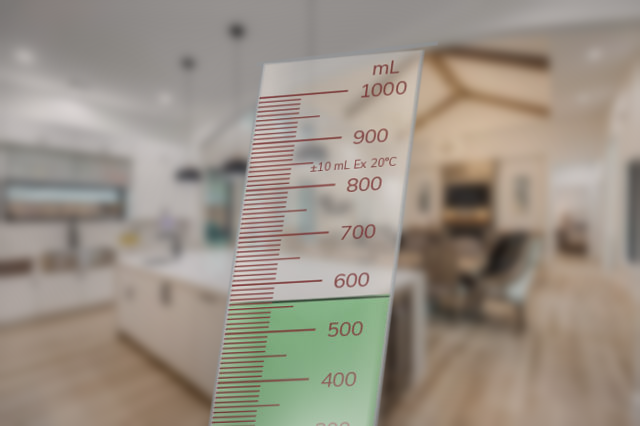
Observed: **560** mL
